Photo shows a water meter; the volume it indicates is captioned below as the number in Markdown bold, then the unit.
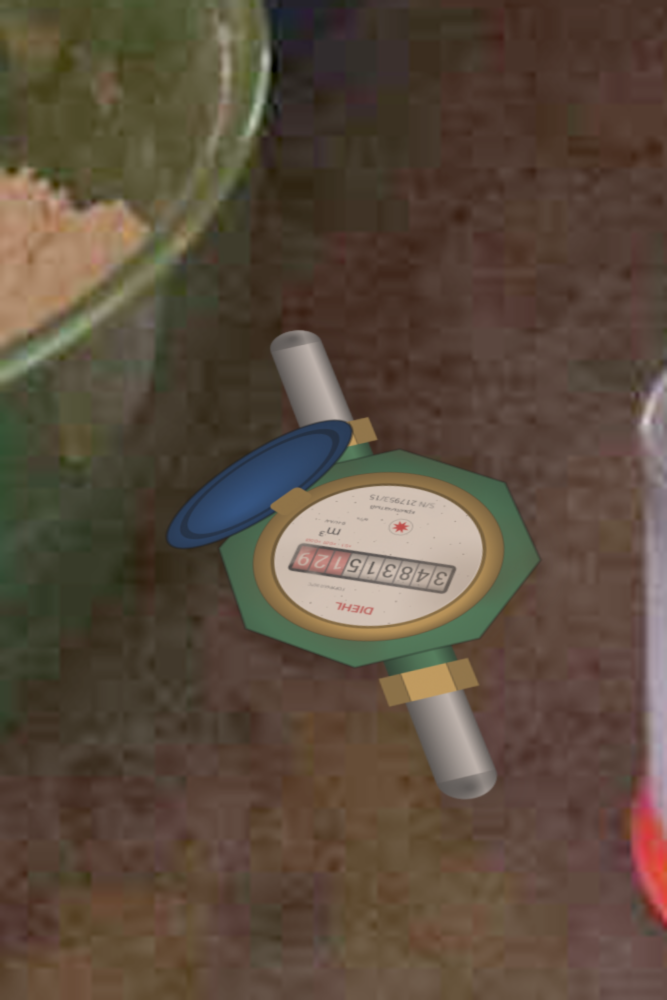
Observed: **348315.129** m³
